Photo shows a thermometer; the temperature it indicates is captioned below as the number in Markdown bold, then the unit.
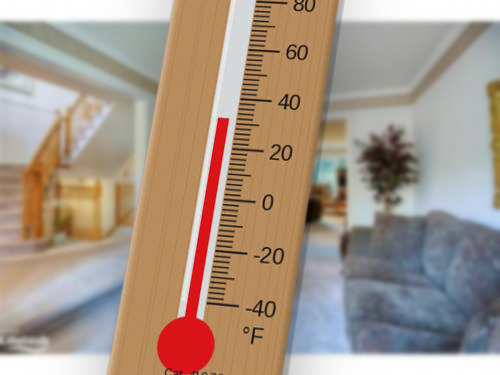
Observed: **32** °F
